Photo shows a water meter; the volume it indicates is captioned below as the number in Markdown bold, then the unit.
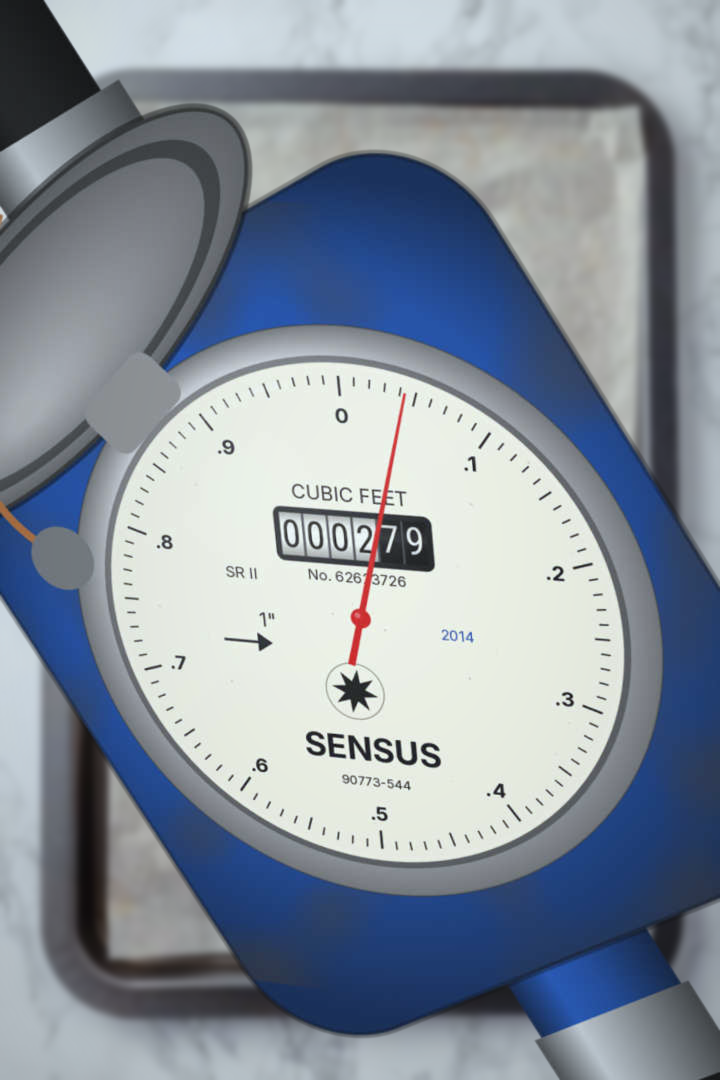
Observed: **279.04** ft³
